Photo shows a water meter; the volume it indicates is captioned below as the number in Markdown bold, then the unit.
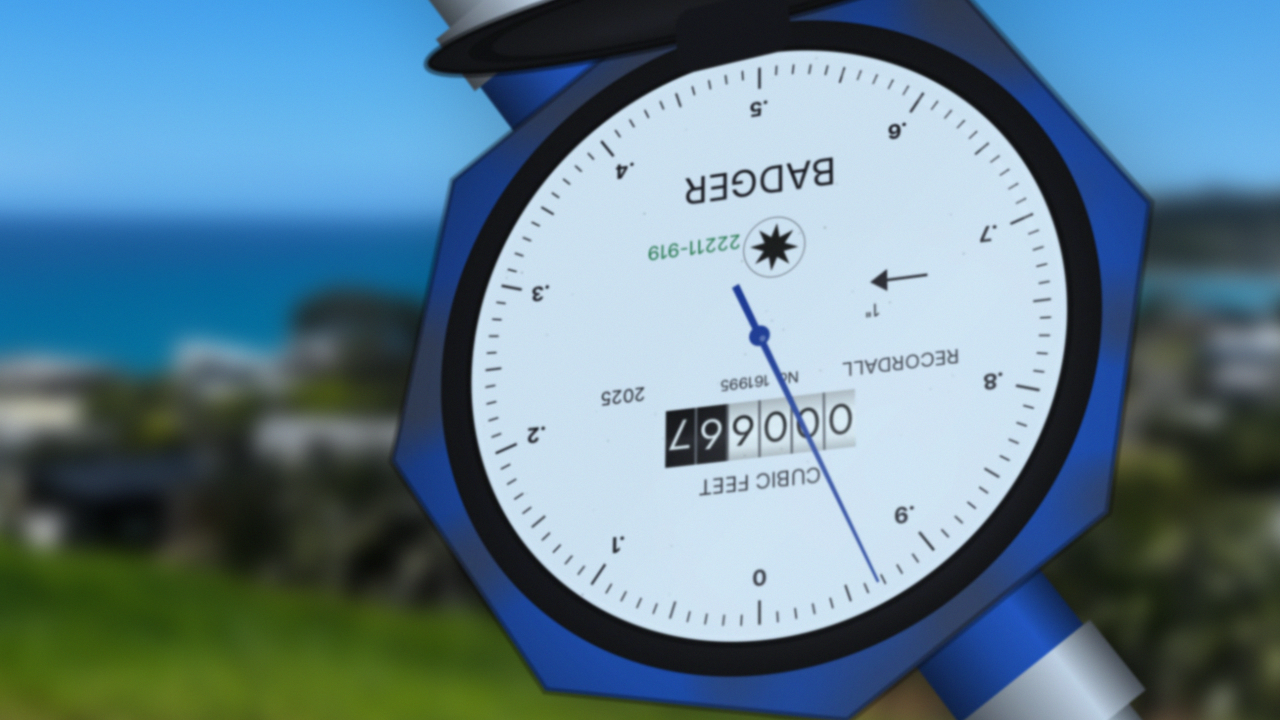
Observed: **666.93** ft³
